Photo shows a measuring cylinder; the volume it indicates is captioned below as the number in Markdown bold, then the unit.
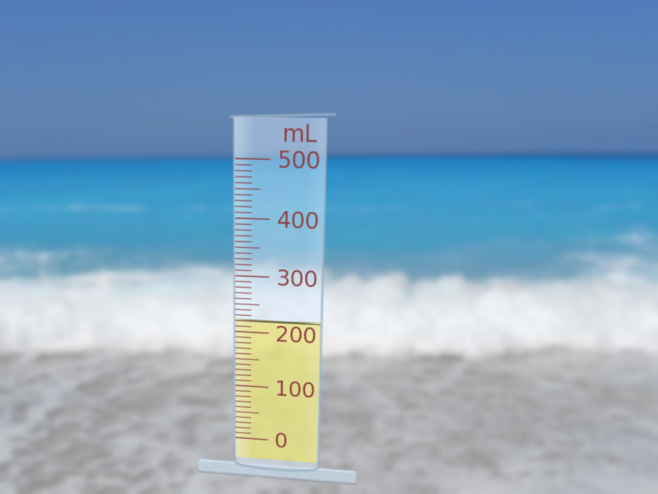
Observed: **220** mL
